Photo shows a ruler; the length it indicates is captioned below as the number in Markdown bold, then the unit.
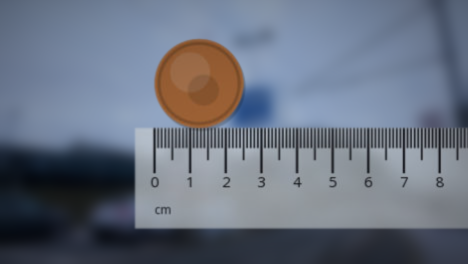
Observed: **2.5** cm
